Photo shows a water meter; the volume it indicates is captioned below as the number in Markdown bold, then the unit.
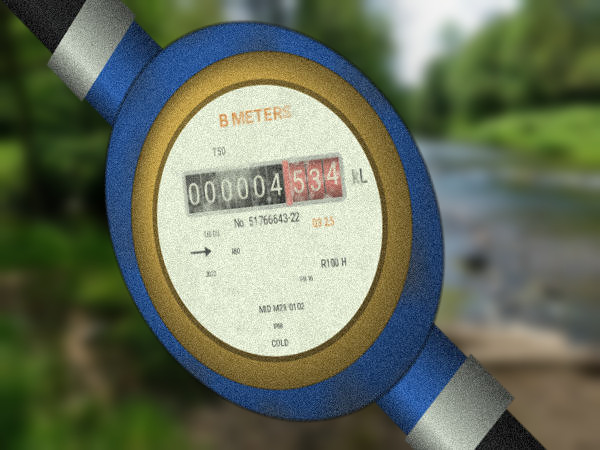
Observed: **4.534** kL
